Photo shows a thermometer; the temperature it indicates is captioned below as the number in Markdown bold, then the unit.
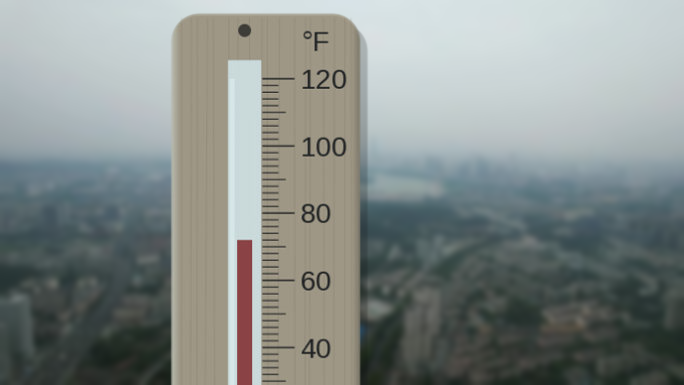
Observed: **72** °F
